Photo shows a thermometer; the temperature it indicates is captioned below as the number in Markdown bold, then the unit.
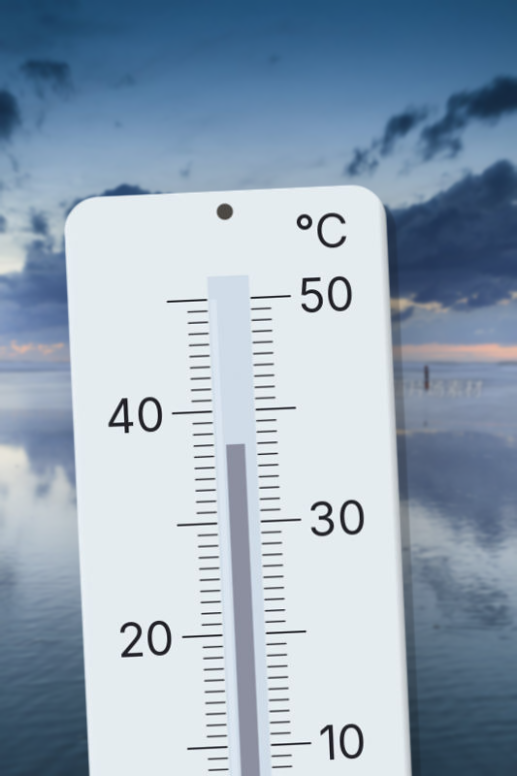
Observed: **37** °C
